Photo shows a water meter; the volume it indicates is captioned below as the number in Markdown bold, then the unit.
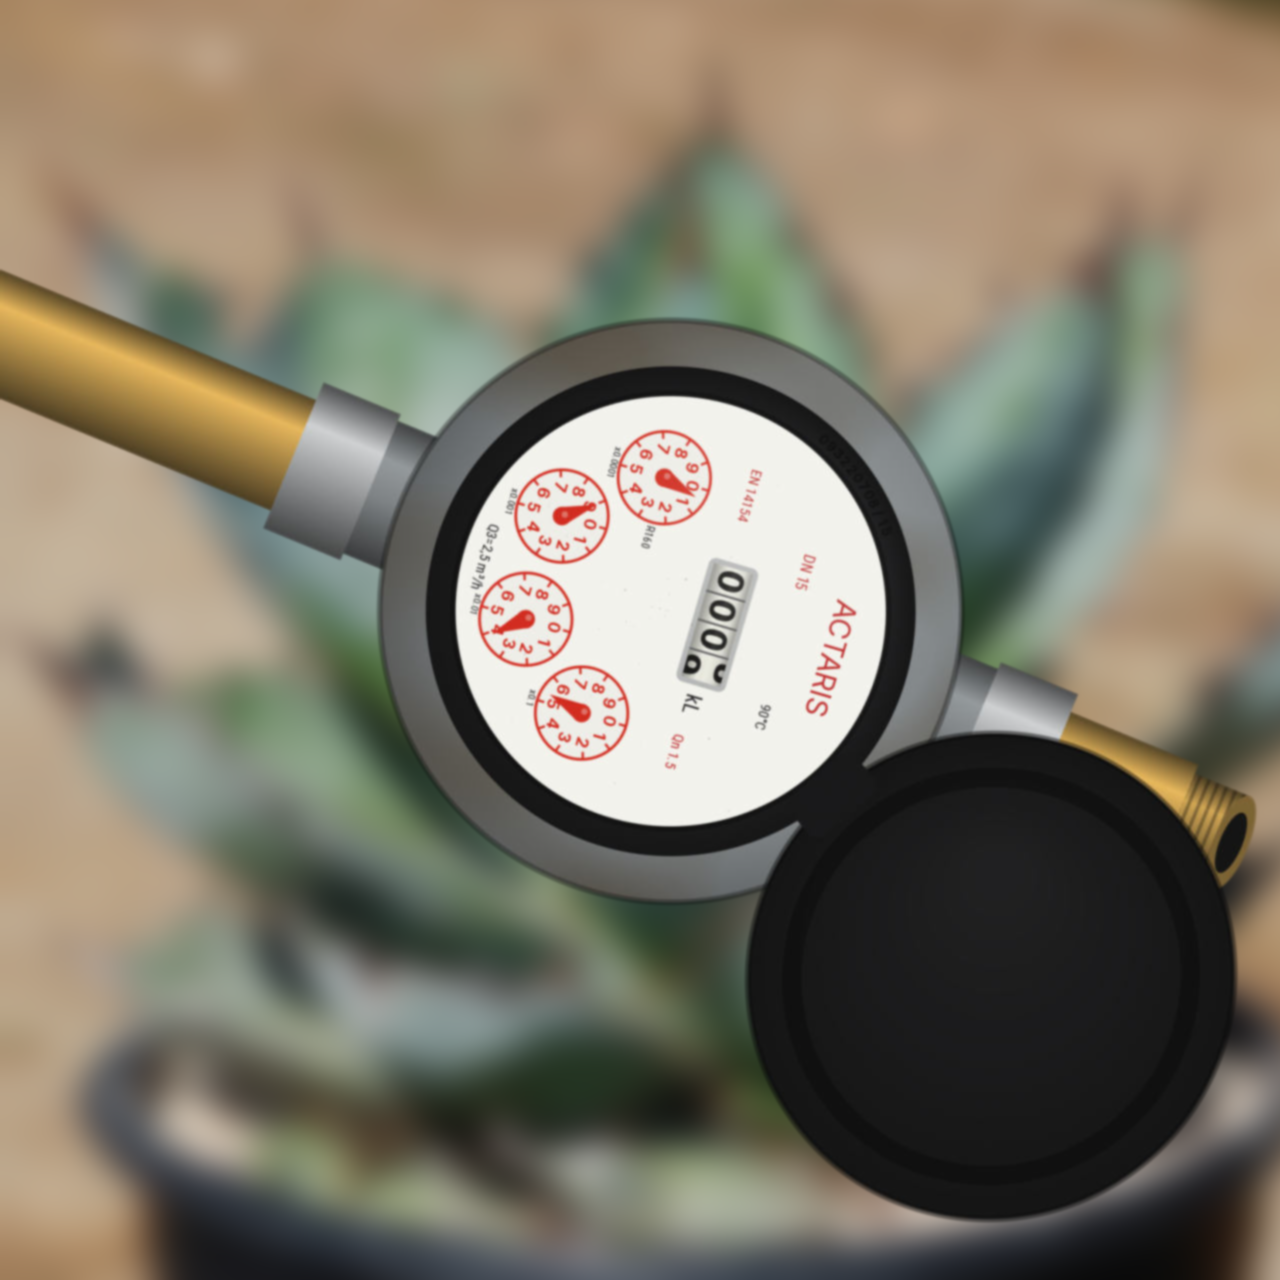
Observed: **8.5390** kL
